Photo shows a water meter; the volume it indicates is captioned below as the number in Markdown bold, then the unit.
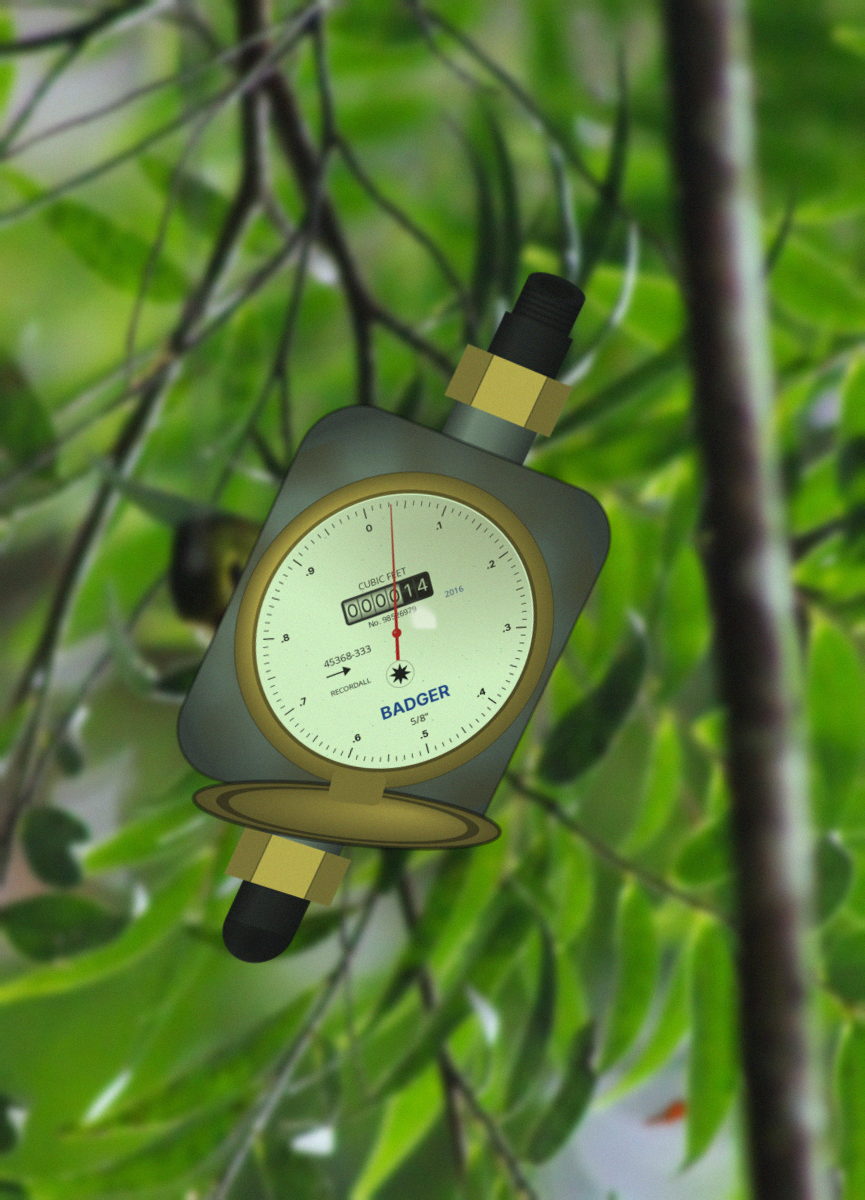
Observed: **14.03** ft³
